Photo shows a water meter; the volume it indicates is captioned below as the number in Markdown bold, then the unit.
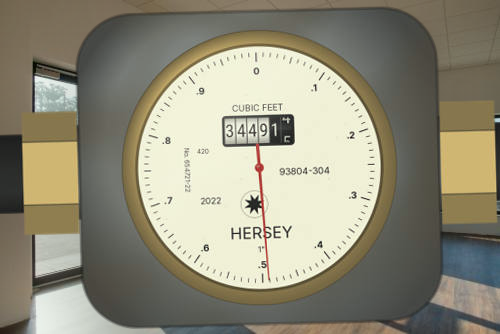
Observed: **344914.49** ft³
